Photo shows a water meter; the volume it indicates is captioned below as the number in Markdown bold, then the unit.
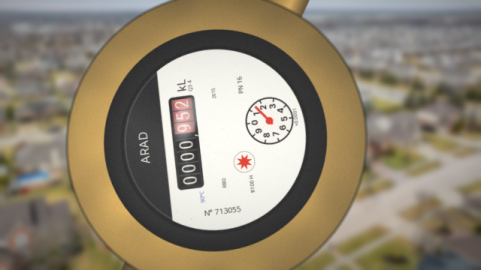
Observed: **0.9521** kL
